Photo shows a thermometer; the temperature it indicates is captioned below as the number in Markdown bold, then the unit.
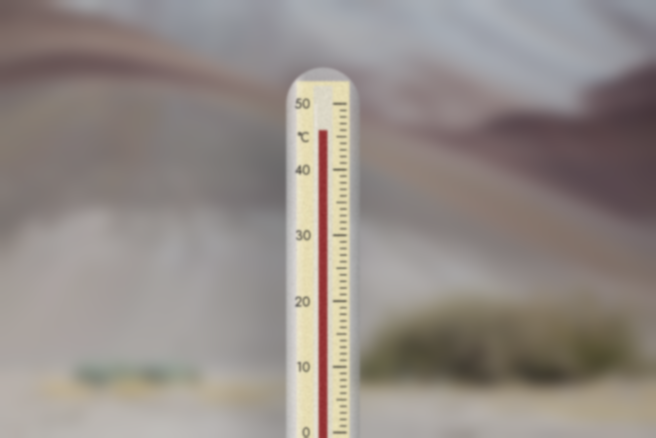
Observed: **46** °C
